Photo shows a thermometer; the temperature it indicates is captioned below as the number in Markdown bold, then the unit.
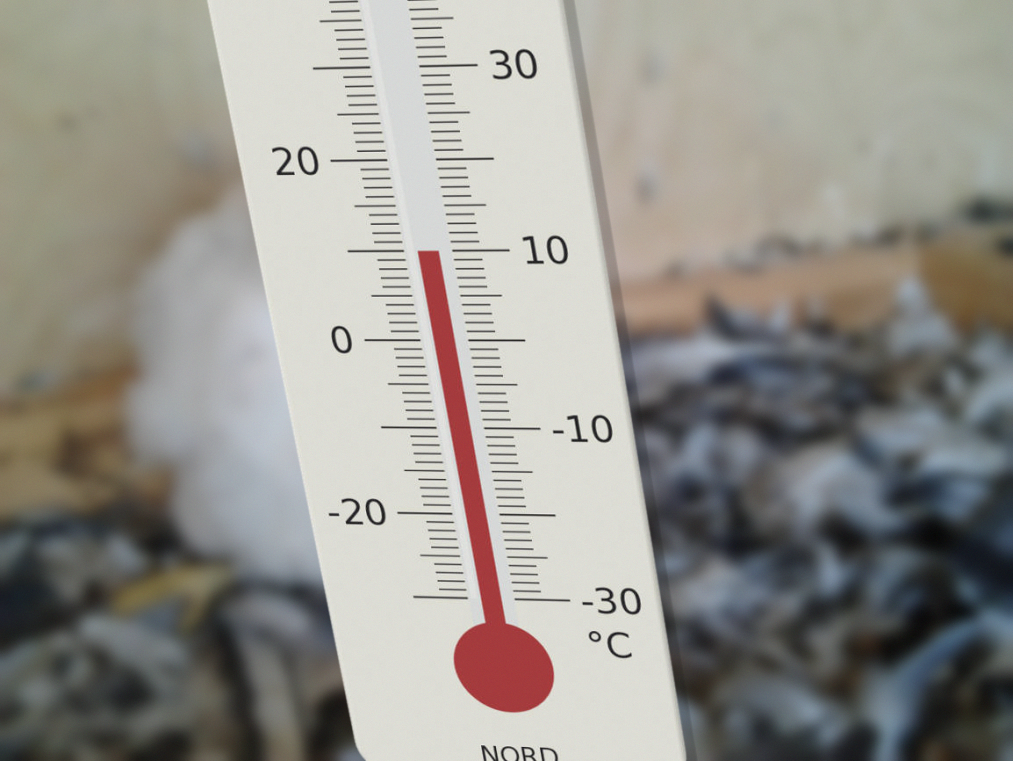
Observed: **10** °C
